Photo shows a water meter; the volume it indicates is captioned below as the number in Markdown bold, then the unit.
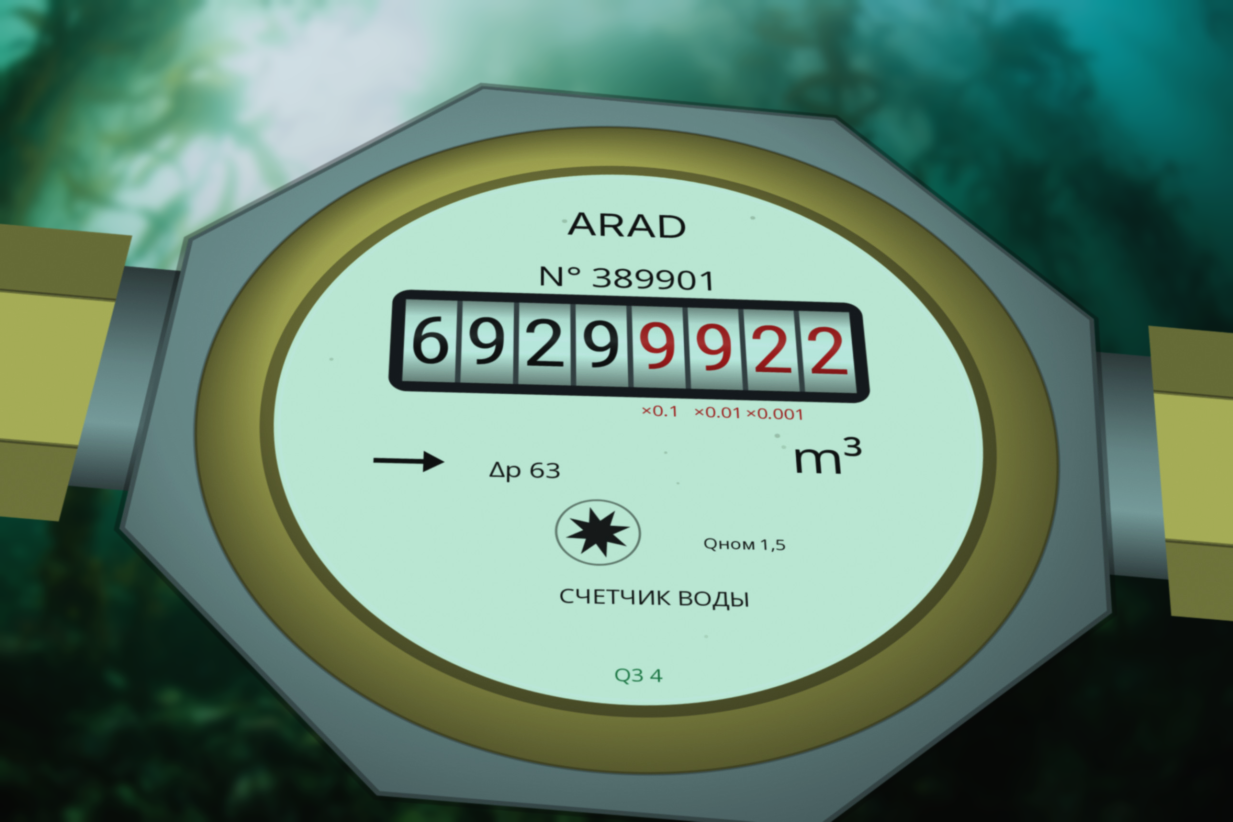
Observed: **6929.9922** m³
